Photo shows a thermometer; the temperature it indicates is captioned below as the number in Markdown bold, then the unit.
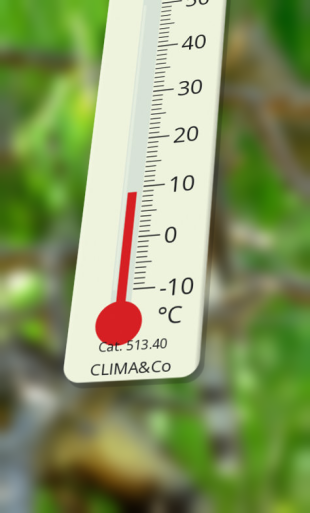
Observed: **9** °C
